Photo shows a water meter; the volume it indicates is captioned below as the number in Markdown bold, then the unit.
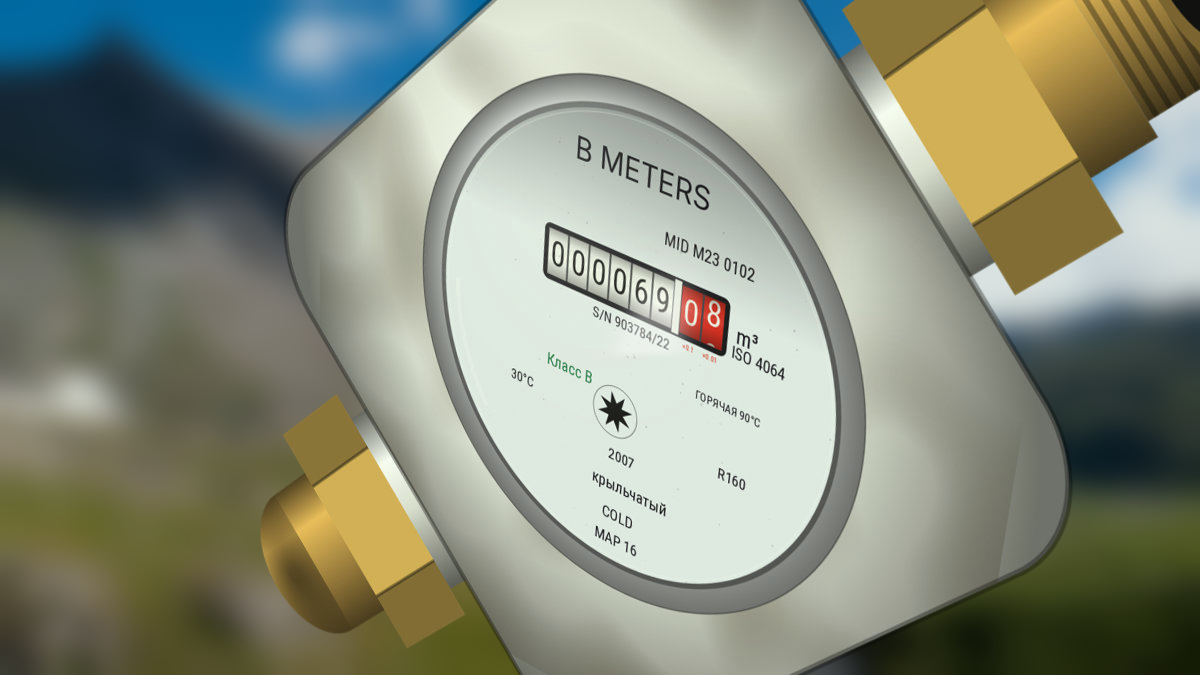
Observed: **69.08** m³
